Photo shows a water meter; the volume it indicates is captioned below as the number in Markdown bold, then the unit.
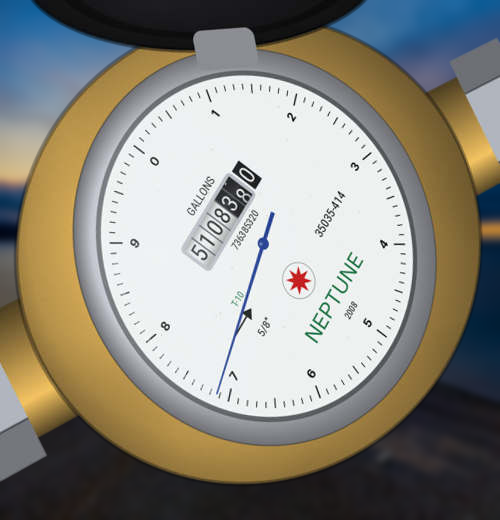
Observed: **5108377.1** gal
